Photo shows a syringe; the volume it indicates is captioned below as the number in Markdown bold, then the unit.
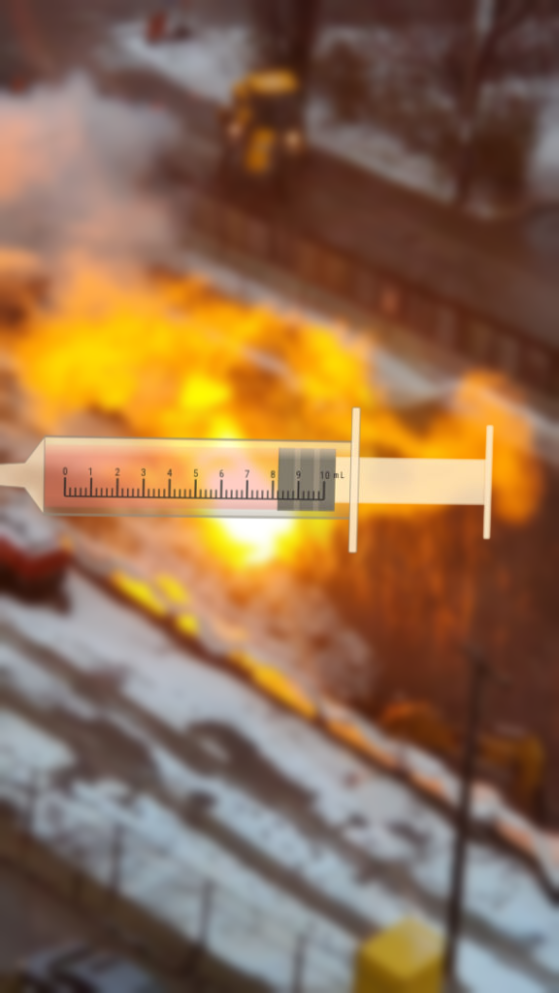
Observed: **8.2** mL
